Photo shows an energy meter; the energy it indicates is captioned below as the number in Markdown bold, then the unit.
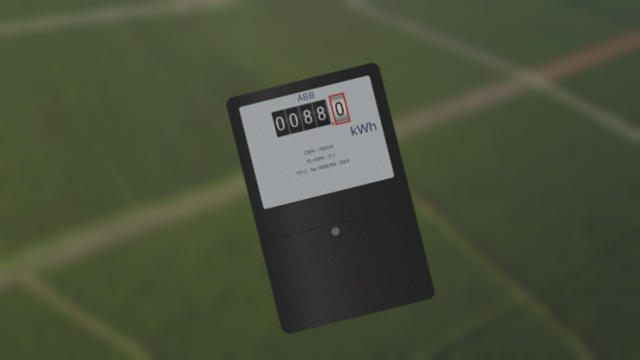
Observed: **88.0** kWh
